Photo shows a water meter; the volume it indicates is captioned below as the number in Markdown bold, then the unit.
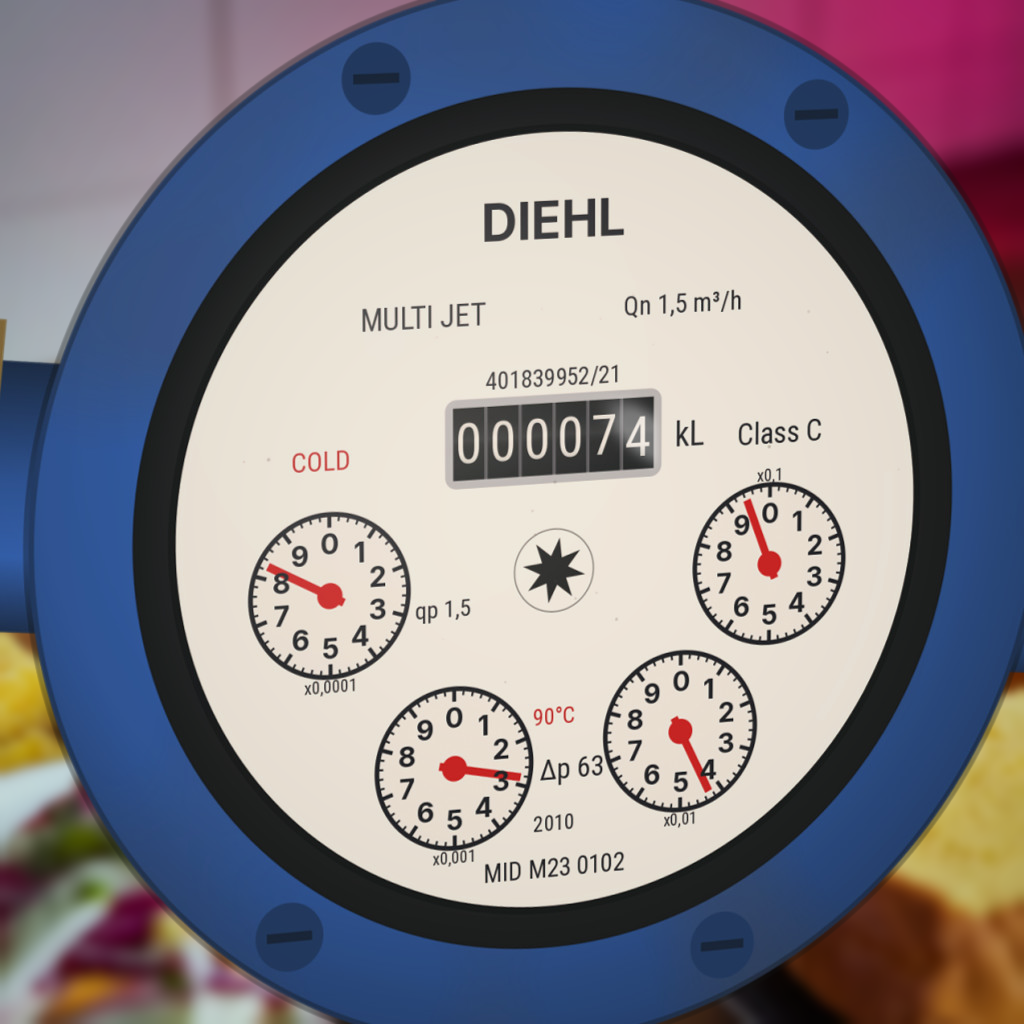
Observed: **73.9428** kL
